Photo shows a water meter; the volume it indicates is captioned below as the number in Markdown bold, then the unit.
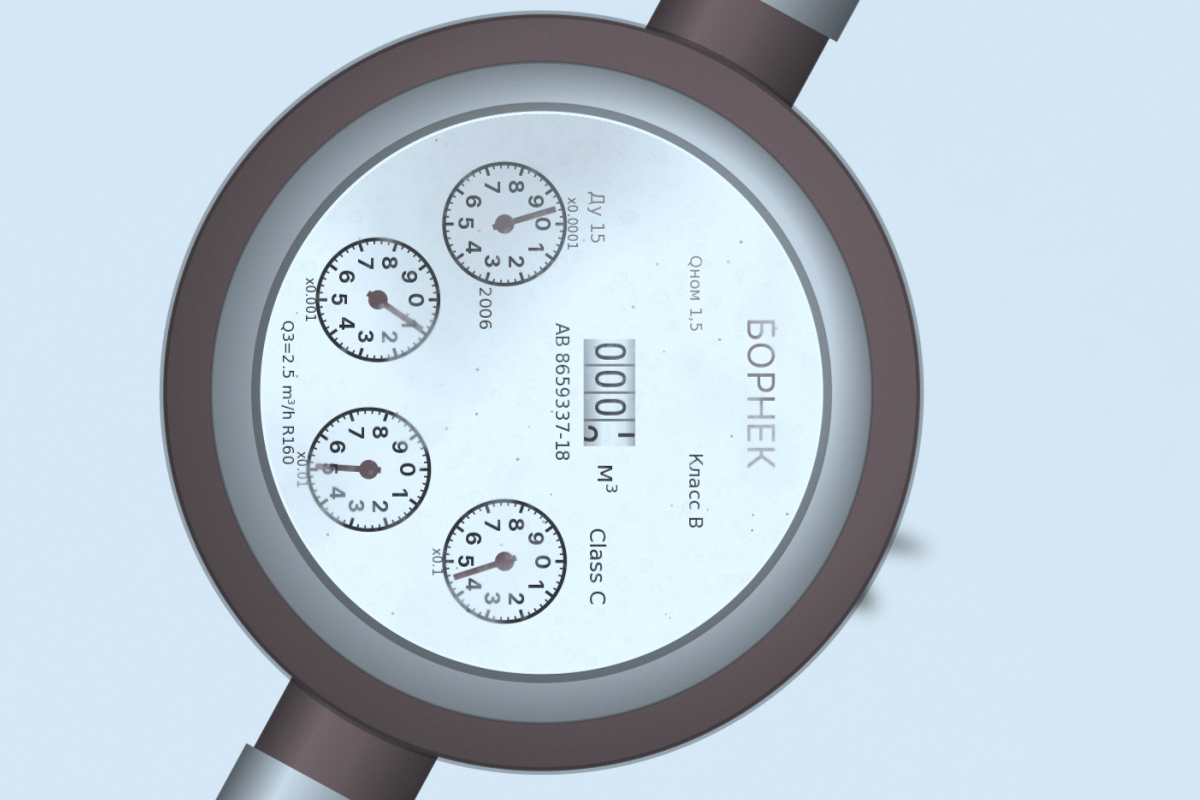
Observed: **1.4509** m³
